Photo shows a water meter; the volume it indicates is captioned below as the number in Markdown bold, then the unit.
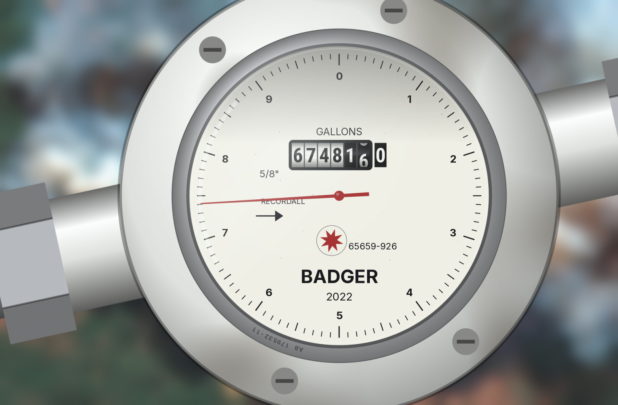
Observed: **6748157.4** gal
